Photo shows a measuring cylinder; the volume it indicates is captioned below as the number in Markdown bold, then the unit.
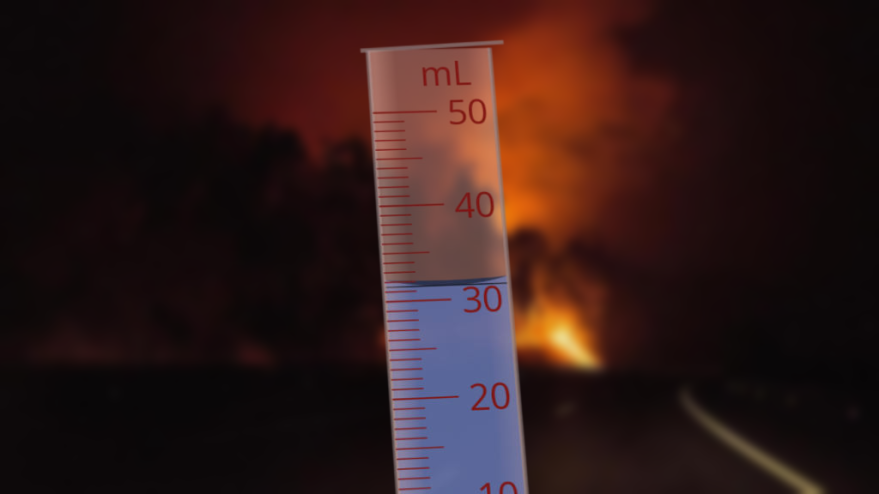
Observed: **31.5** mL
